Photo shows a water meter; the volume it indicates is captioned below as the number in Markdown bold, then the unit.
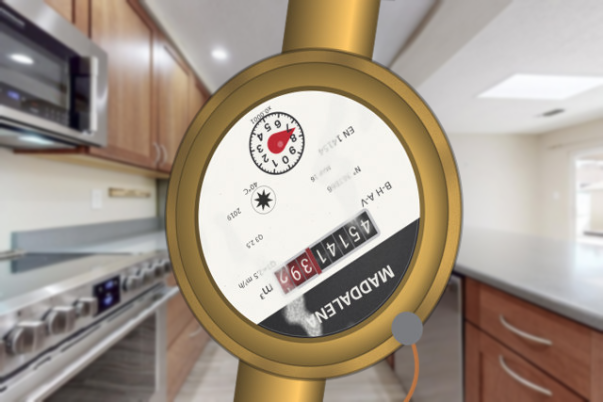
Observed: **45141.3917** m³
